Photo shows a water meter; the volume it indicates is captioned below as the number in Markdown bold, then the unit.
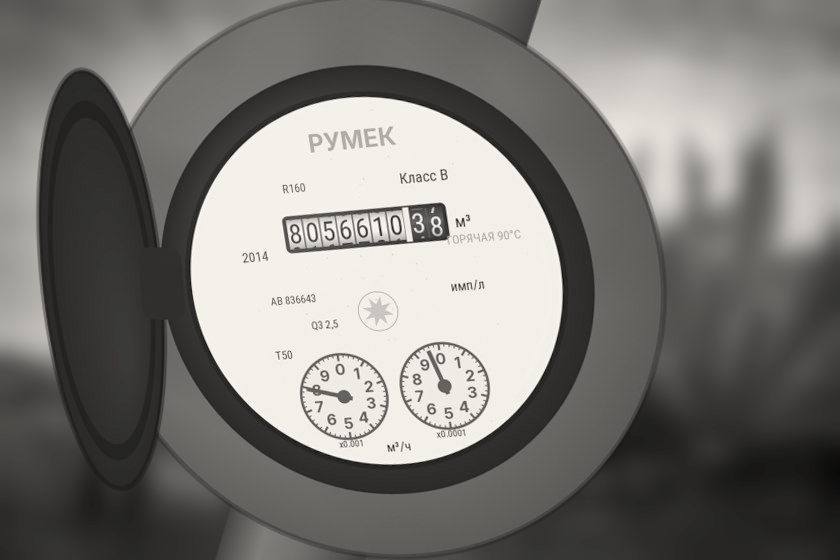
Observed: **8056610.3779** m³
